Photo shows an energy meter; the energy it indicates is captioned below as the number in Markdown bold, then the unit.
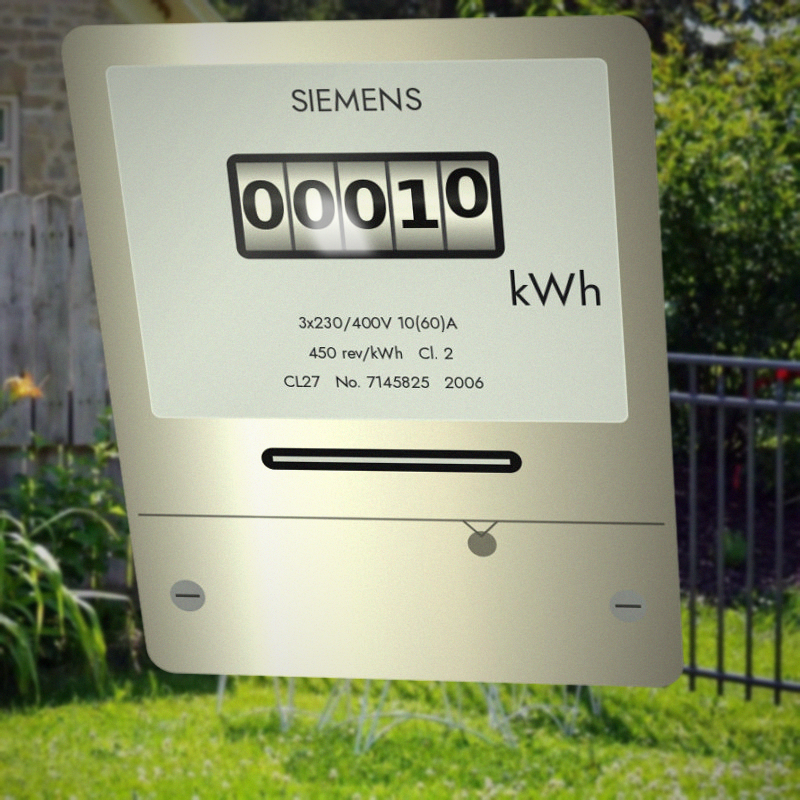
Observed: **10** kWh
